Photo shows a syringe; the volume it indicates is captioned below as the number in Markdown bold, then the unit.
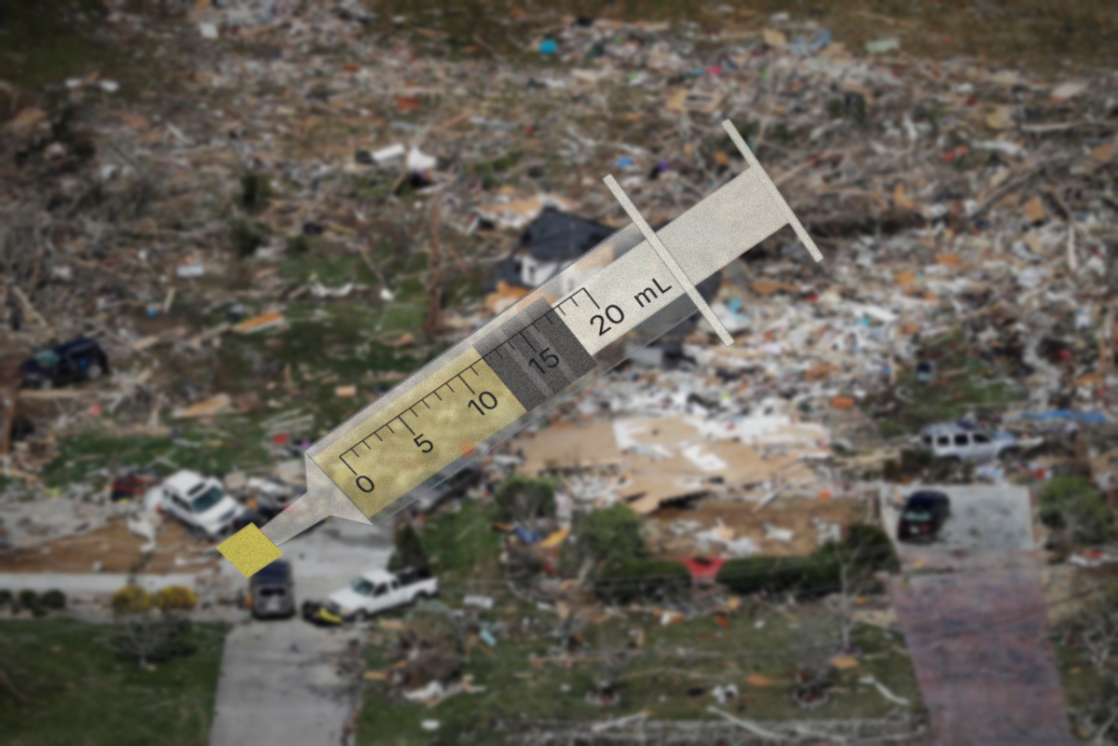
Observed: **12** mL
